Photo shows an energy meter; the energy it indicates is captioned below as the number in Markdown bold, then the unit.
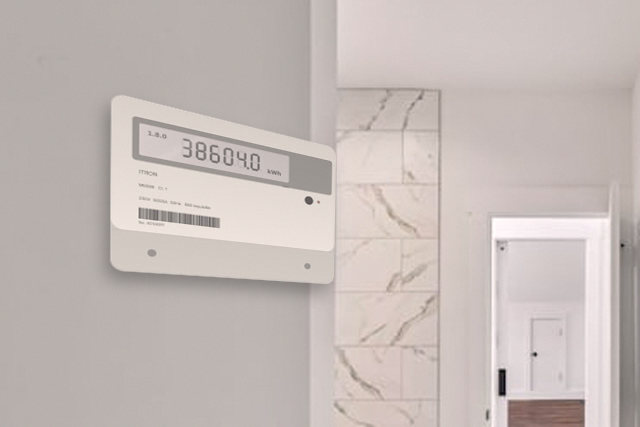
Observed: **38604.0** kWh
